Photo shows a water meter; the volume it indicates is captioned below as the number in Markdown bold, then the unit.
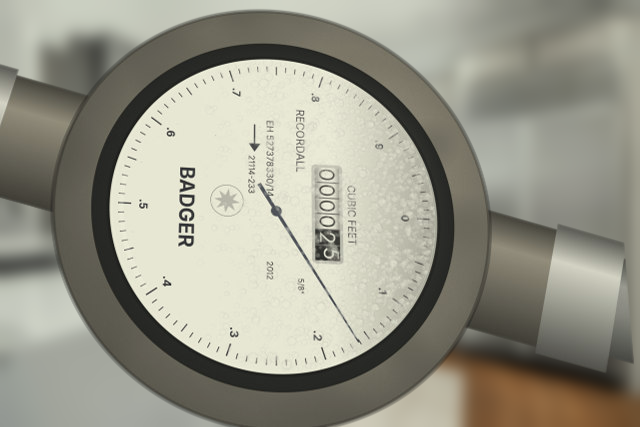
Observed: **25.16** ft³
